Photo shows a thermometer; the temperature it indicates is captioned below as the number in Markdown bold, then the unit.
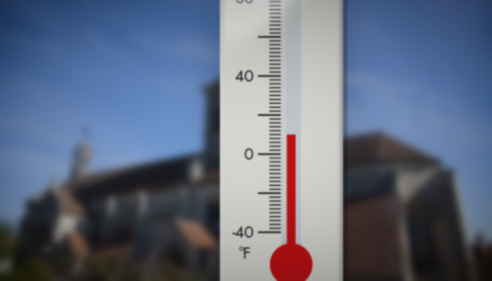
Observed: **10** °F
